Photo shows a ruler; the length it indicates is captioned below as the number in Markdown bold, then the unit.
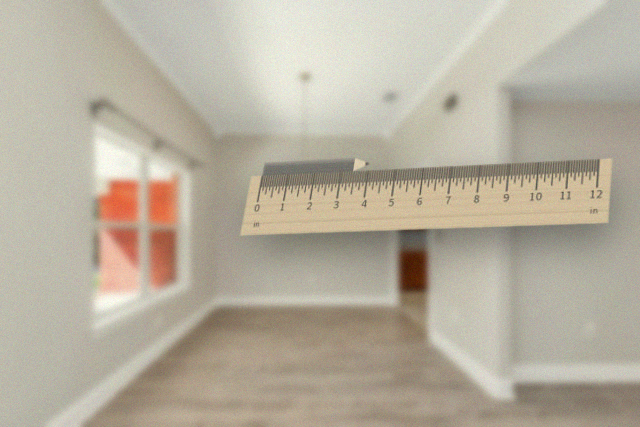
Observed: **4** in
